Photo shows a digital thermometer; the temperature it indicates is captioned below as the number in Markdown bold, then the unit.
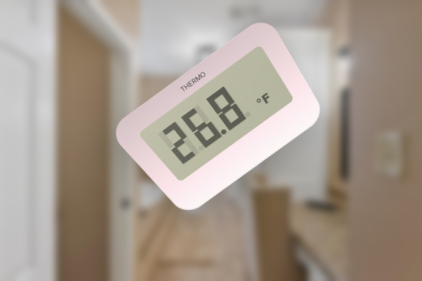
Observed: **26.8** °F
